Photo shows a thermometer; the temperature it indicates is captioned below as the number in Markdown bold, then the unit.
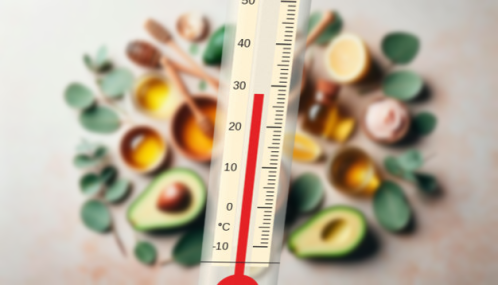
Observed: **28** °C
